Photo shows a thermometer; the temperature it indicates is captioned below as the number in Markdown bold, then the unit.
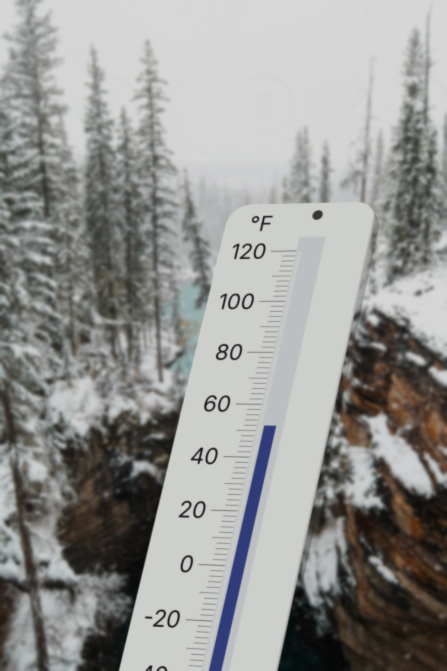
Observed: **52** °F
